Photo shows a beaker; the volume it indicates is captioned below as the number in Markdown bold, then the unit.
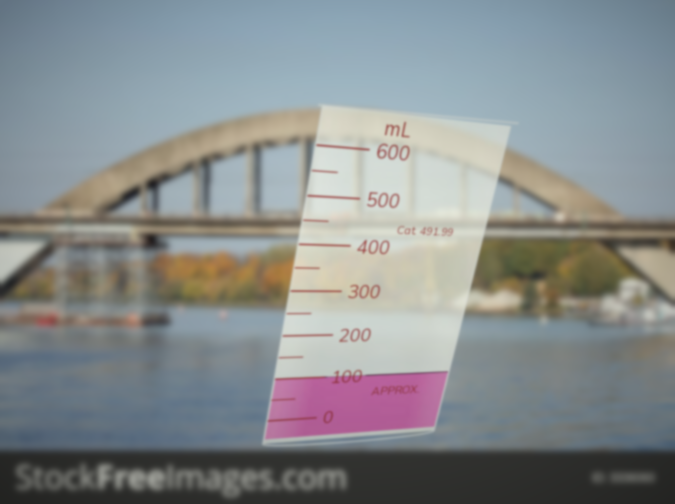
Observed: **100** mL
